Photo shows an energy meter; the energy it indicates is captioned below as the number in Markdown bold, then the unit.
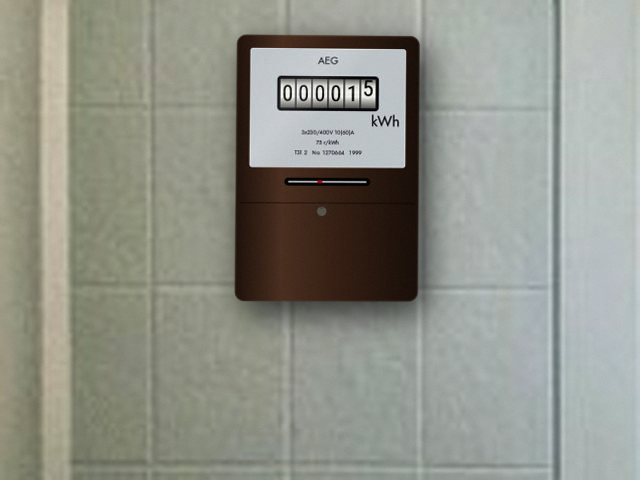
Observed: **15** kWh
